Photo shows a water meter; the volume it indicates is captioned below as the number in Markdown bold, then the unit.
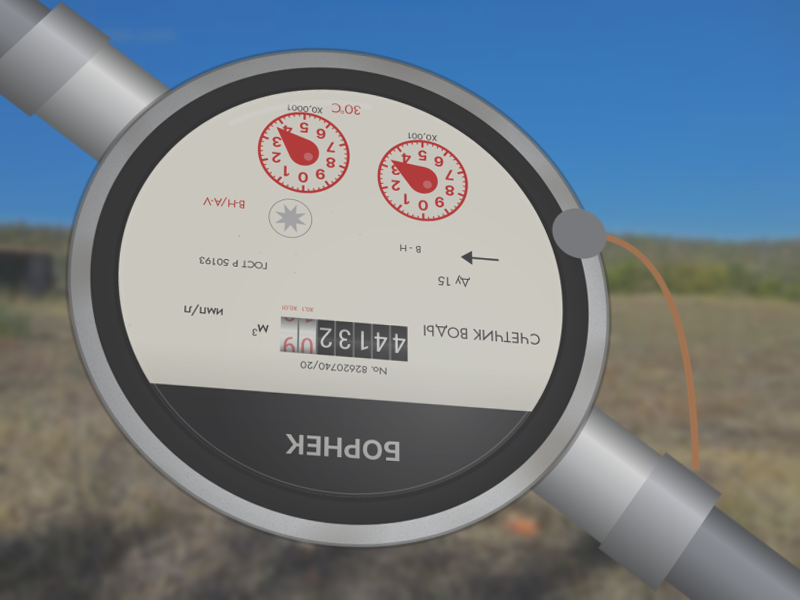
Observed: **44132.0933** m³
